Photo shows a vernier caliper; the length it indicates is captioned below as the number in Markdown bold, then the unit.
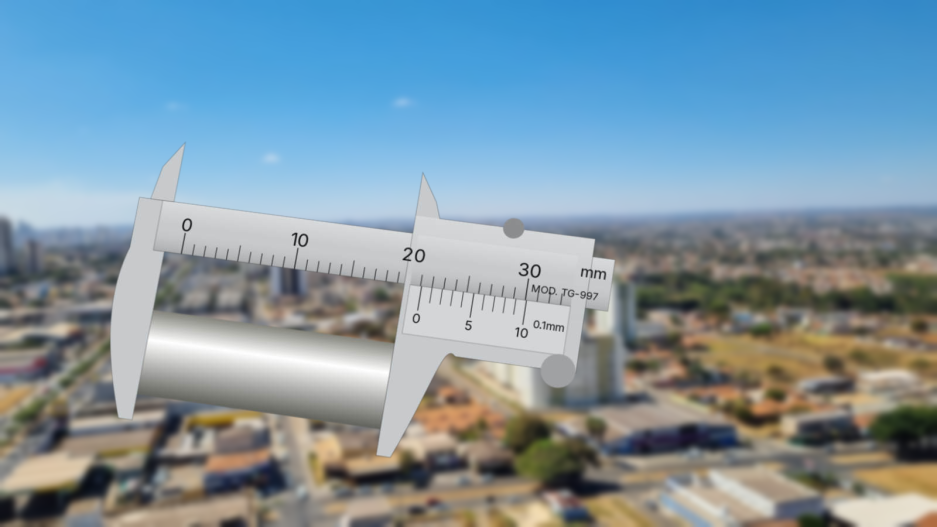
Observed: **21.1** mm
